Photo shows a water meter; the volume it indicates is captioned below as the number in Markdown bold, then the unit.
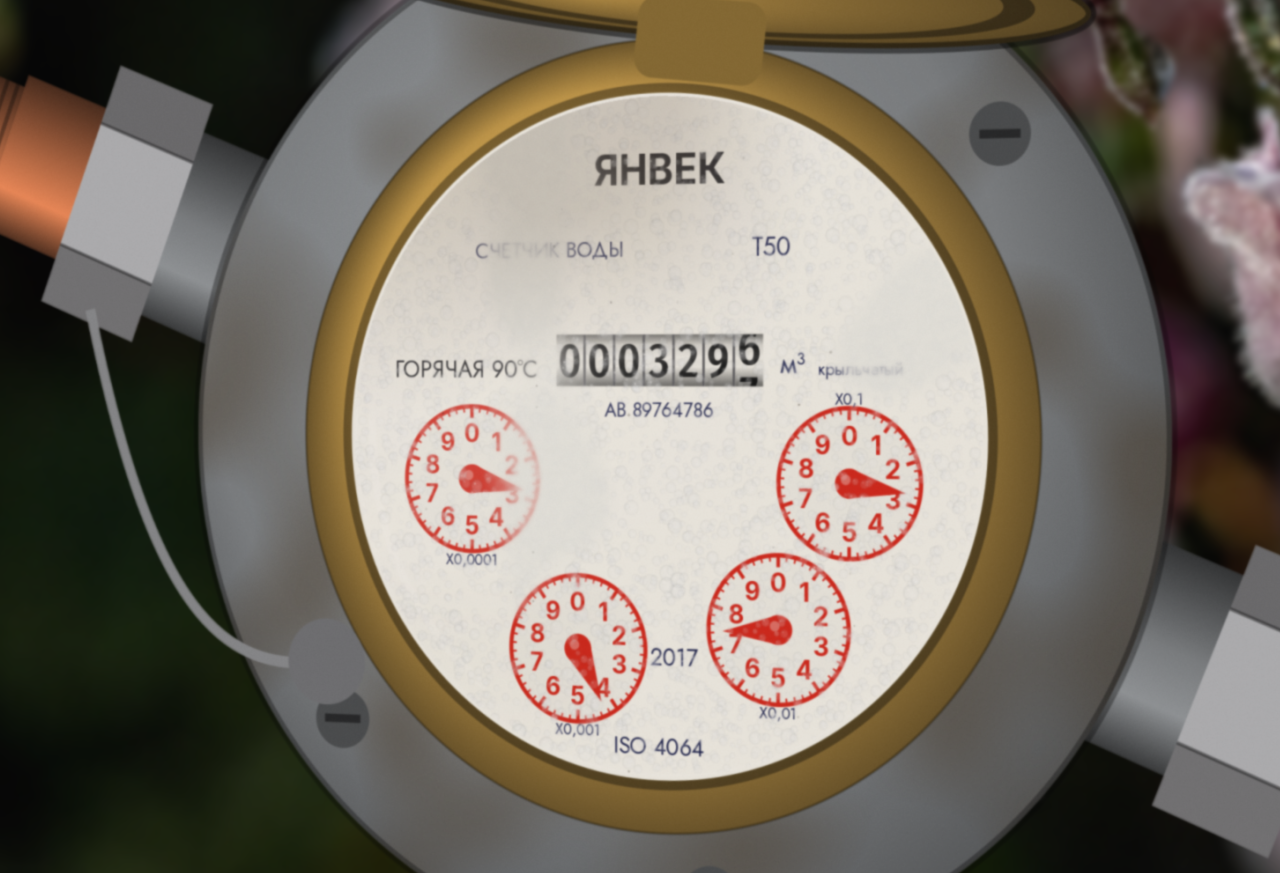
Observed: **3296.2742** m³
